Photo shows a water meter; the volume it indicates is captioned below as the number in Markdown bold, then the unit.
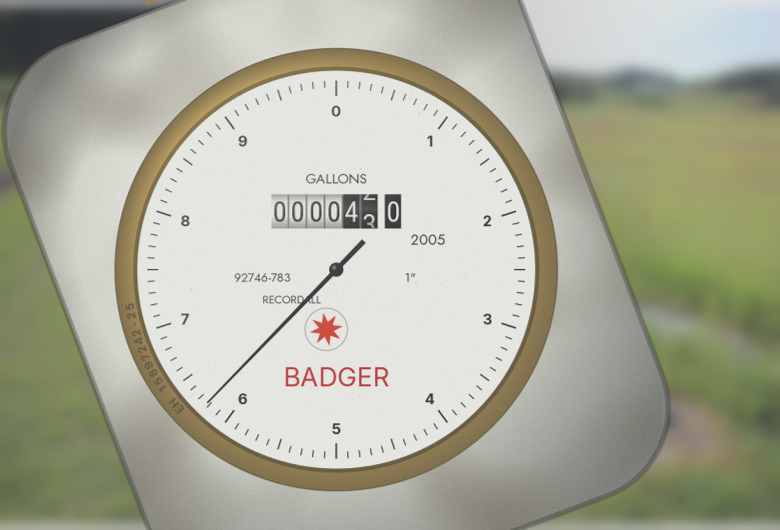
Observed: **426.2** gal
